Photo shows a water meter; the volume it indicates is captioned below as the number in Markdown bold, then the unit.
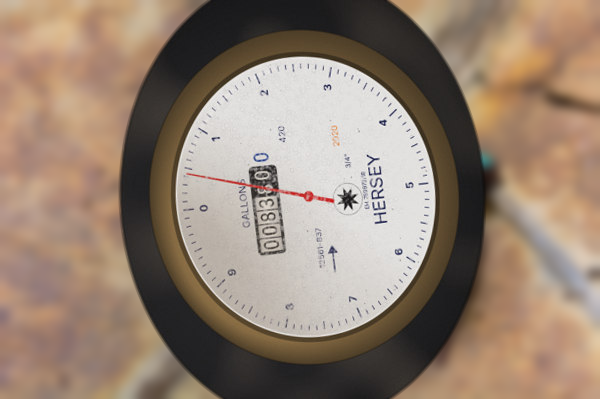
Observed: **83800.4** gal
